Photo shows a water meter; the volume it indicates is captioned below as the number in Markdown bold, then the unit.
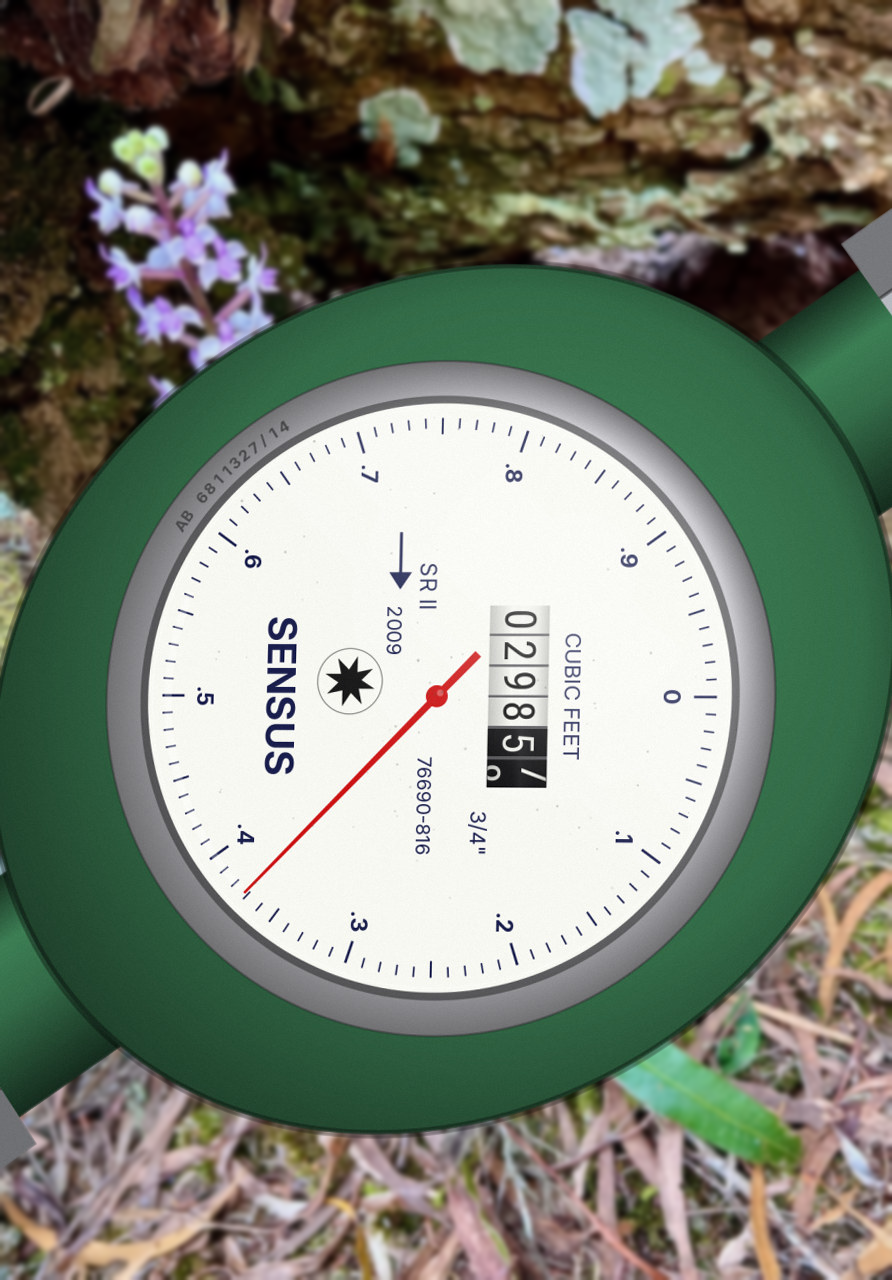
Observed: **29857.37** ft³
